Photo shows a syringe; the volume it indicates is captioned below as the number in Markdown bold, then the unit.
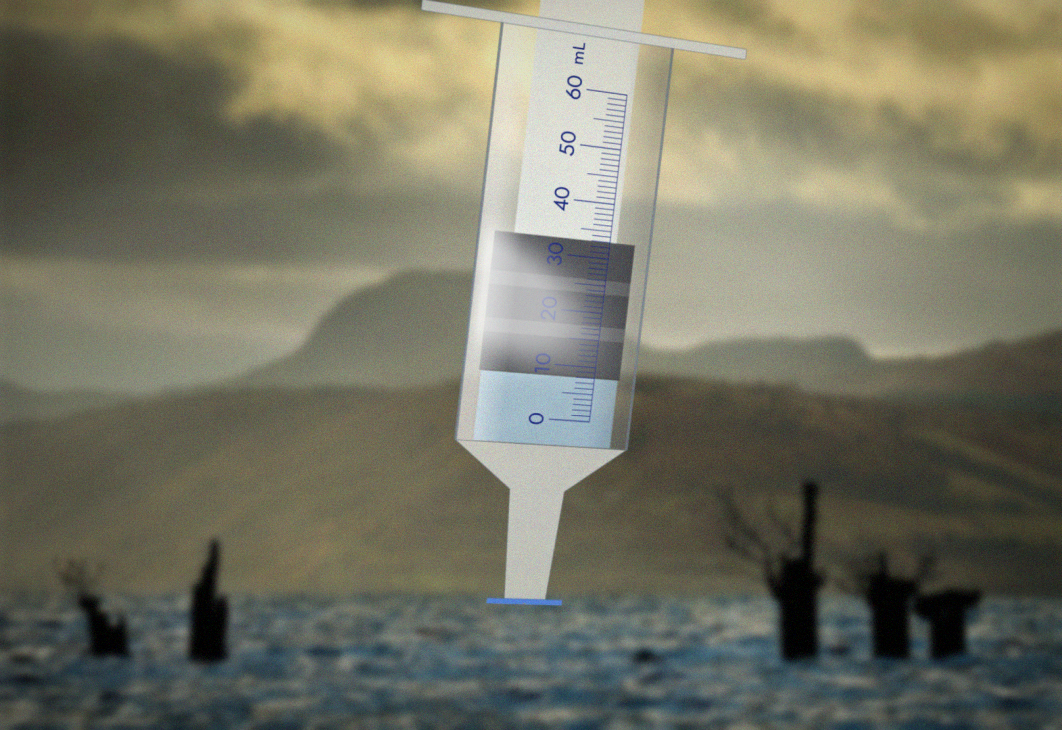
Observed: **8** mL
